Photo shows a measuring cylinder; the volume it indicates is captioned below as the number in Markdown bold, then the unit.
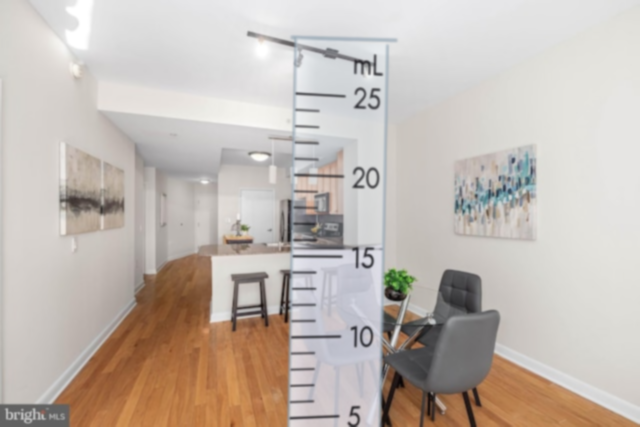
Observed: **15.5** mL
